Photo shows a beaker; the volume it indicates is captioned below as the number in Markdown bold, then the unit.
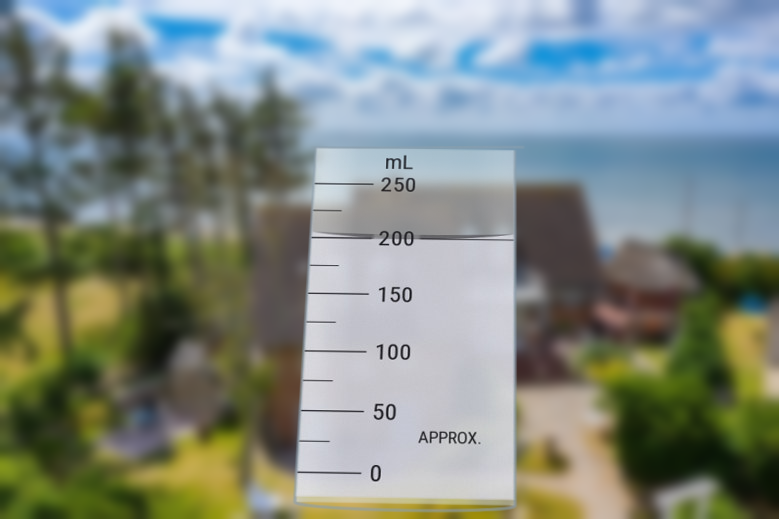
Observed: **200** mL
